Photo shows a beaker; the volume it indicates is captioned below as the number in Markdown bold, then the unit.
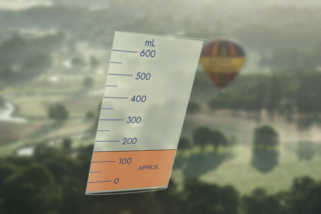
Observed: **150** mL
